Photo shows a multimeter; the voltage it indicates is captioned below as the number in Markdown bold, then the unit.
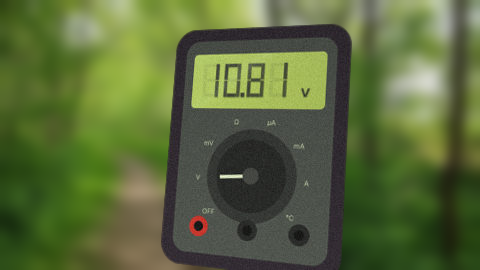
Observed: **10.81** V
